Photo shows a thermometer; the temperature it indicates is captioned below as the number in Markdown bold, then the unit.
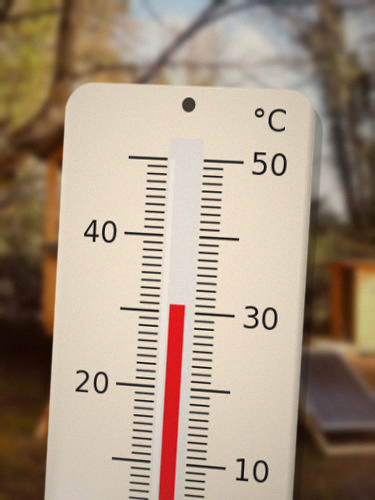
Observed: **31** °C
